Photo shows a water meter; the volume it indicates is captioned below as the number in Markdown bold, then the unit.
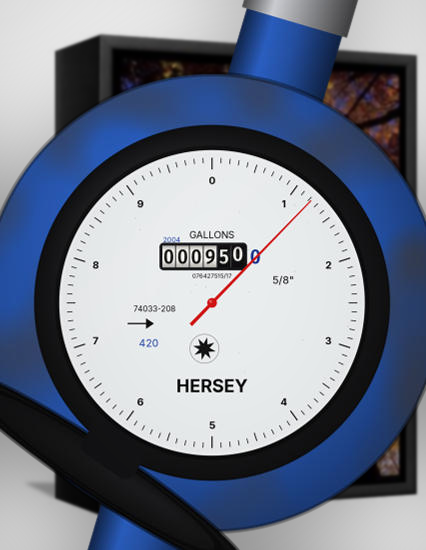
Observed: **9501.2** gal
